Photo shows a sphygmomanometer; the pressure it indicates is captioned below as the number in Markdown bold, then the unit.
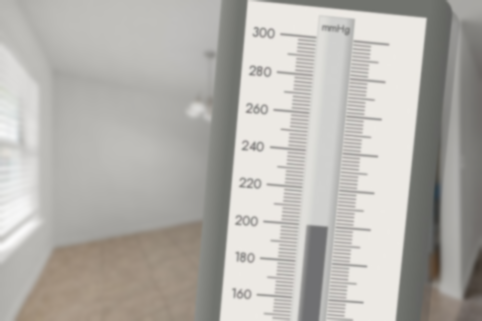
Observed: **200** mmHg
